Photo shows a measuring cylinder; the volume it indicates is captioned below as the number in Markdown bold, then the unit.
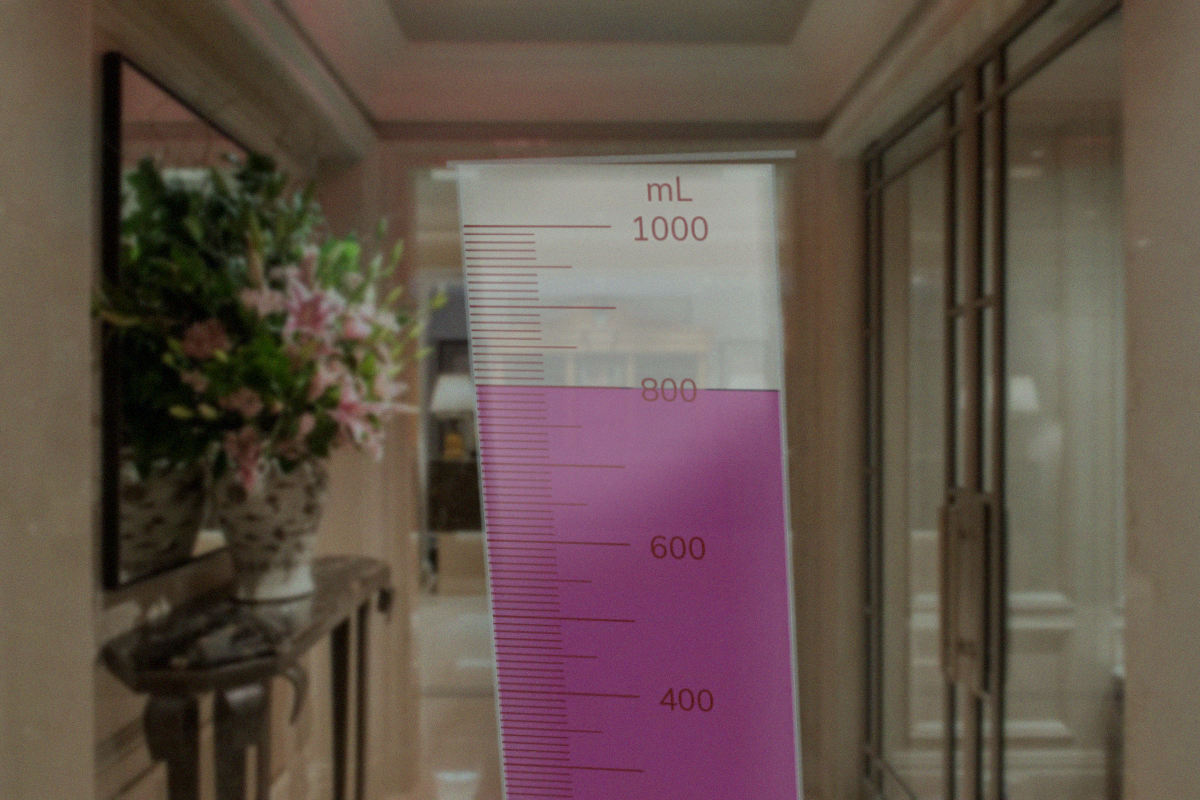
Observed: **800** mL
